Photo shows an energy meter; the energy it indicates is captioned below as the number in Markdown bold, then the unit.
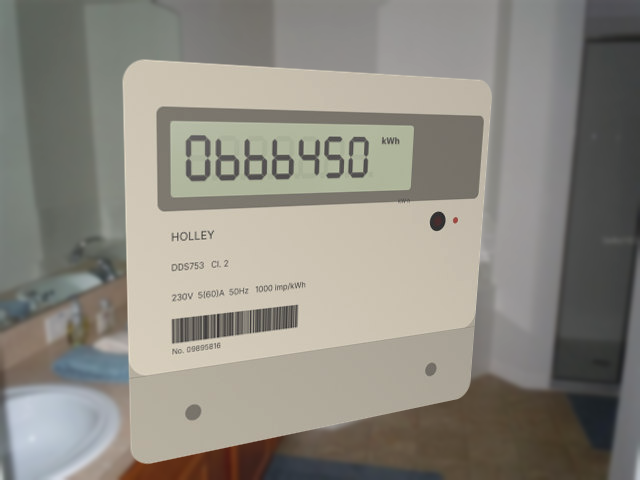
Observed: **666450** kWh
